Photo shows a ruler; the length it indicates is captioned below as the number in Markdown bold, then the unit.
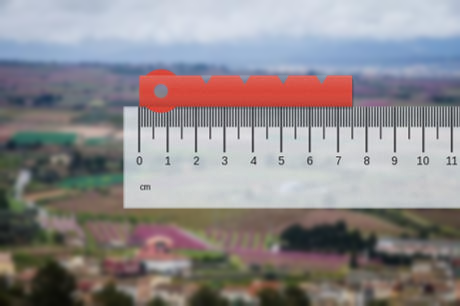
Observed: **7.5** cm
